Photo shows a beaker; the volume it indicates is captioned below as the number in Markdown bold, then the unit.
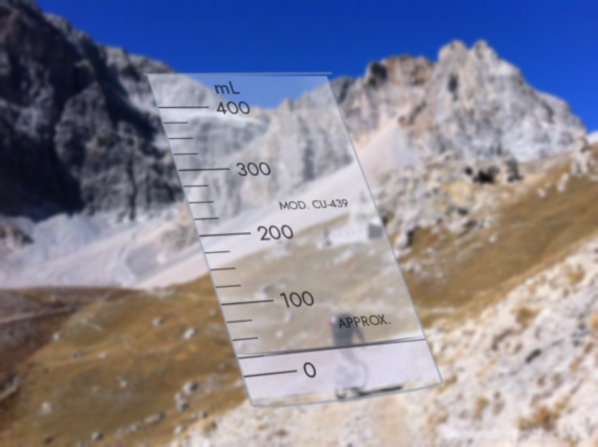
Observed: **25** mL
